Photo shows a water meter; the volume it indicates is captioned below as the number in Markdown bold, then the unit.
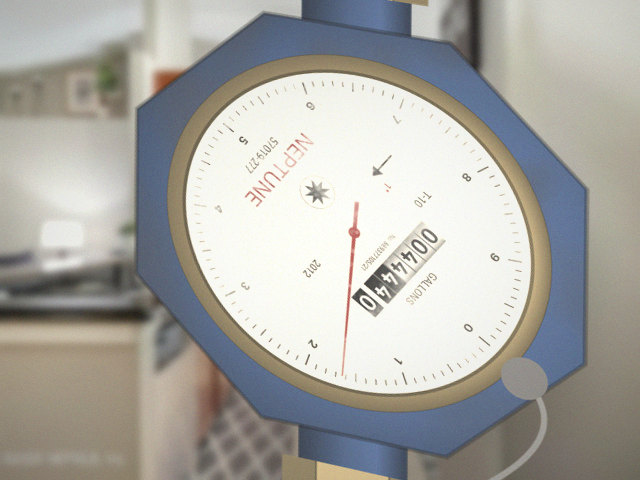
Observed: **44441.6** gal
